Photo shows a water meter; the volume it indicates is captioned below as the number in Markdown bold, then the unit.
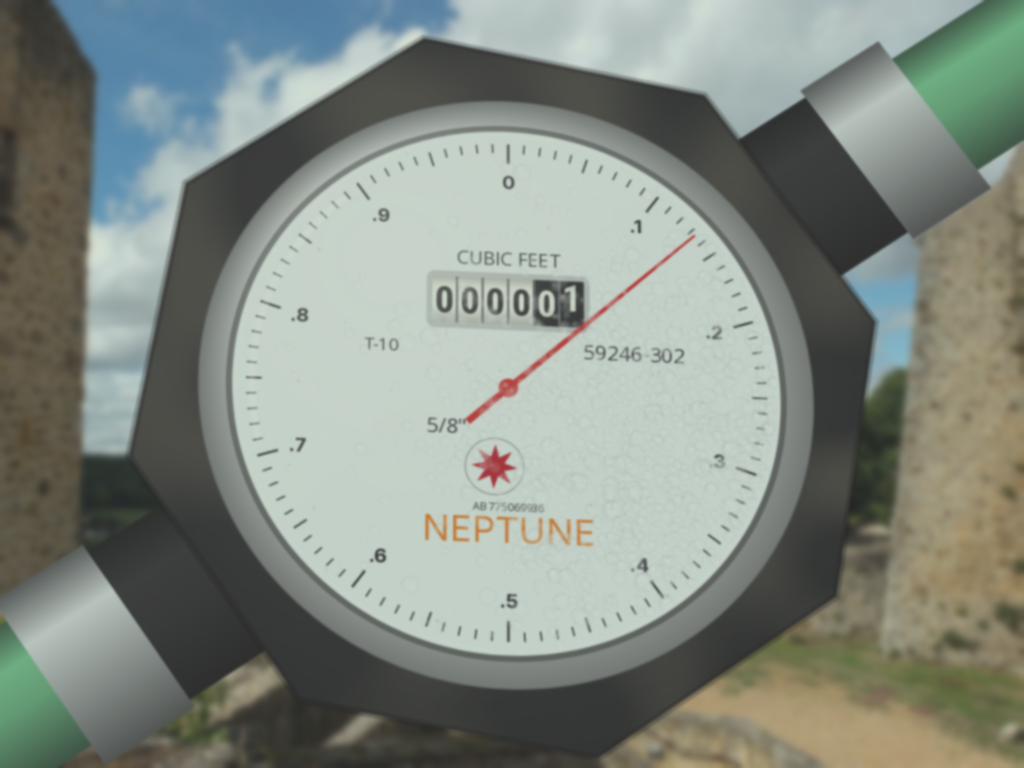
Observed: **1.13** ft³
